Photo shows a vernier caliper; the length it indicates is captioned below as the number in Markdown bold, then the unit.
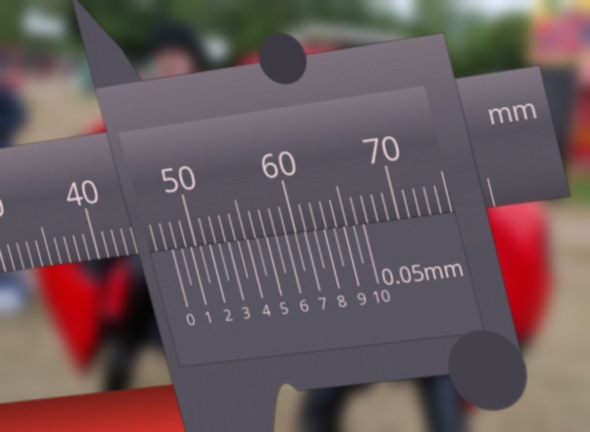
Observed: **47.6** mm
